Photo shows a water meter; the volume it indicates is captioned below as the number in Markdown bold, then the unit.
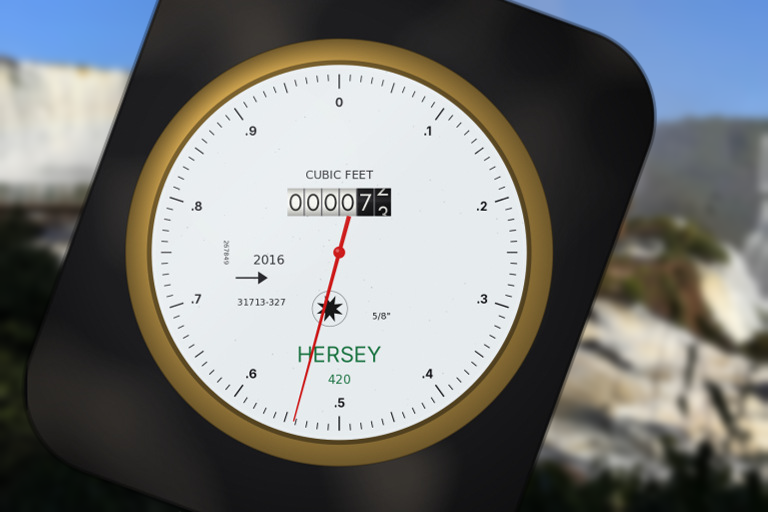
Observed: **72.54** ft³
